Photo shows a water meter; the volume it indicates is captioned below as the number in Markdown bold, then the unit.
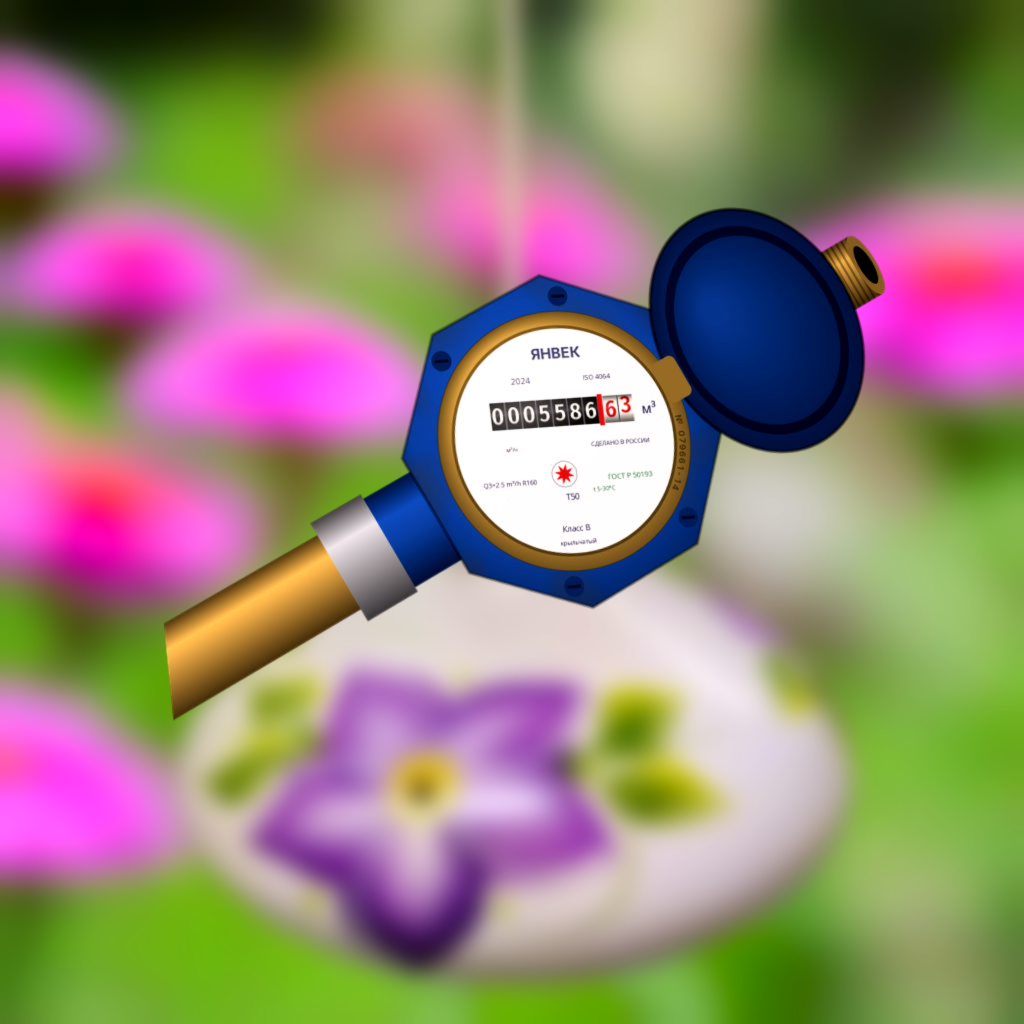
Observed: **5586.63** m³
